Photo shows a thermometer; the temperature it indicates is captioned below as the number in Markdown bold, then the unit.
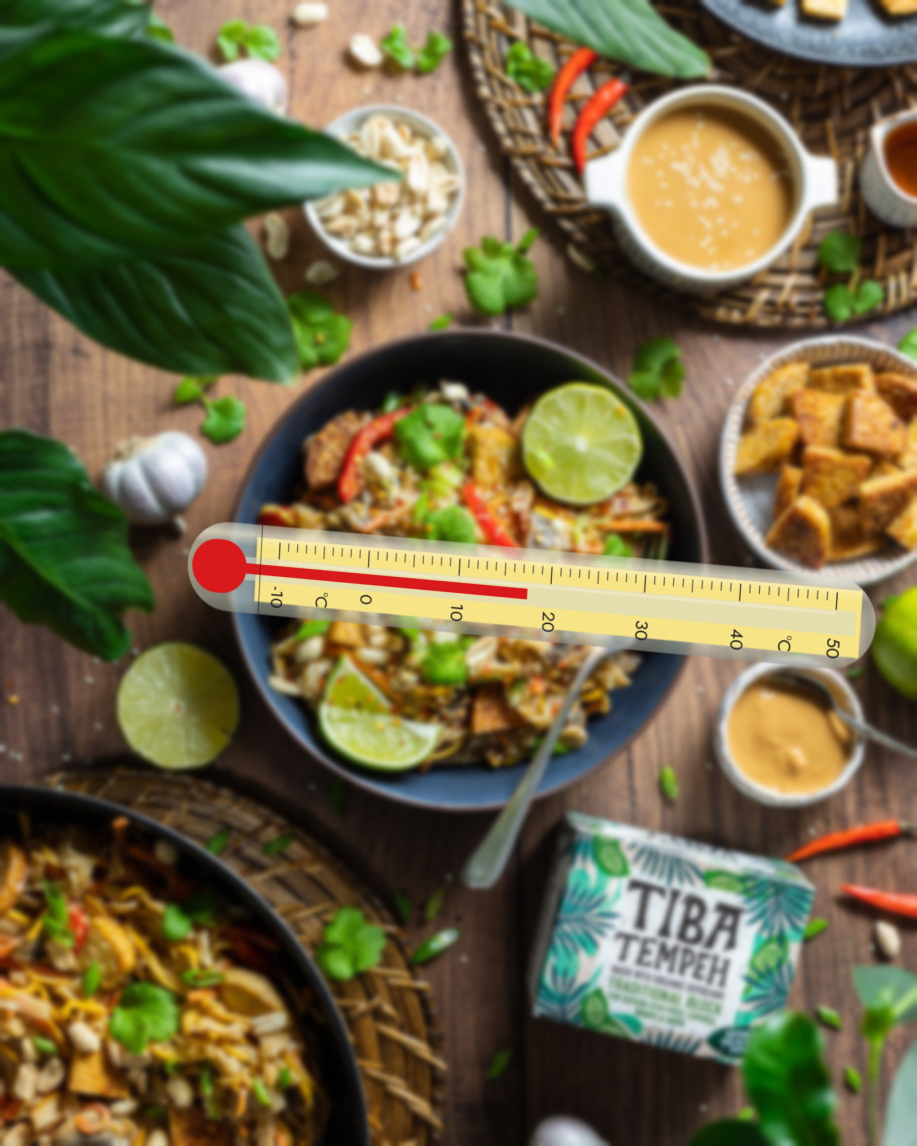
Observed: **17.5** °C
